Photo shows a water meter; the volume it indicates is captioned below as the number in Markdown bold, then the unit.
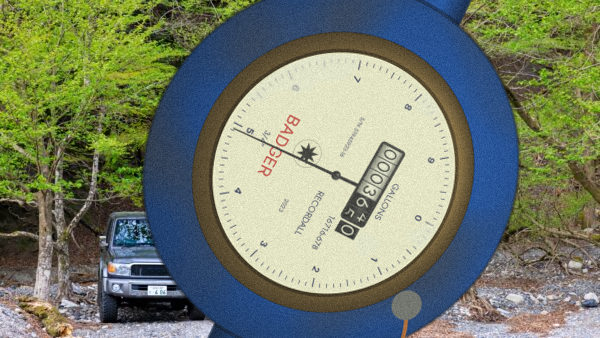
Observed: **3644.9** gal
